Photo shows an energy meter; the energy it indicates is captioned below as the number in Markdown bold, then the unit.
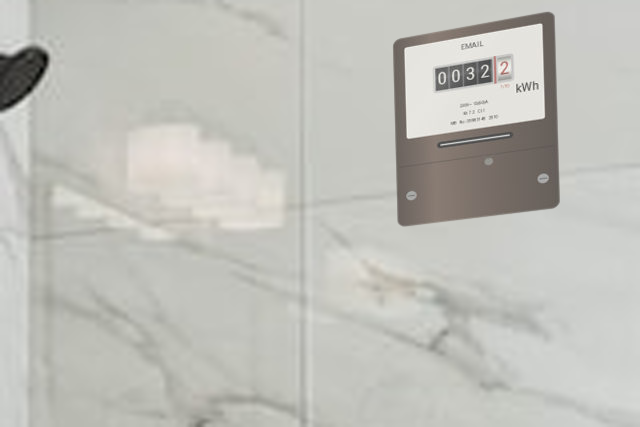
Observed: **32.2** kWh
